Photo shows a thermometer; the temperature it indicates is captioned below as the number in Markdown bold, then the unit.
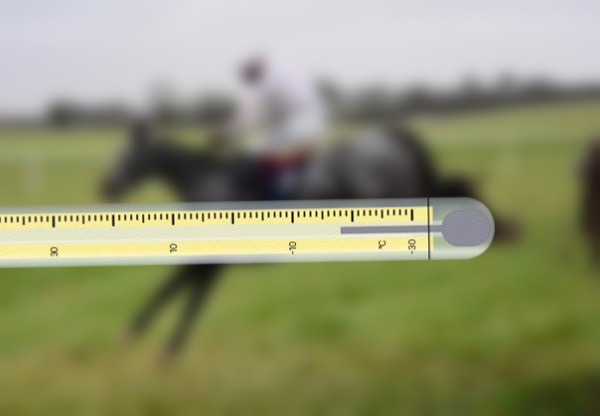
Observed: **-18** °C
